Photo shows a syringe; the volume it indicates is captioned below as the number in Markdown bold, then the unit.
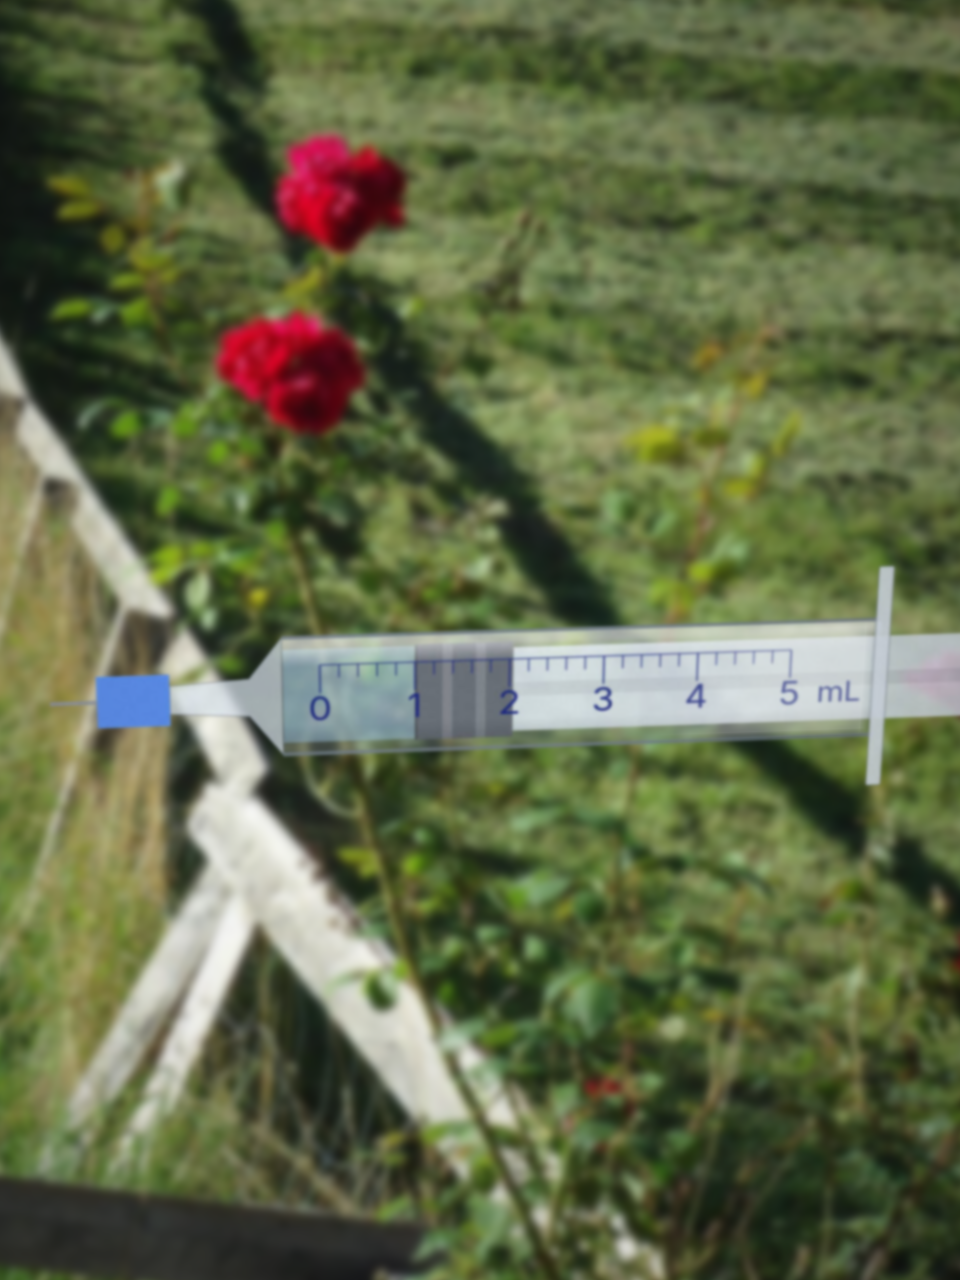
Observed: **1** mL
